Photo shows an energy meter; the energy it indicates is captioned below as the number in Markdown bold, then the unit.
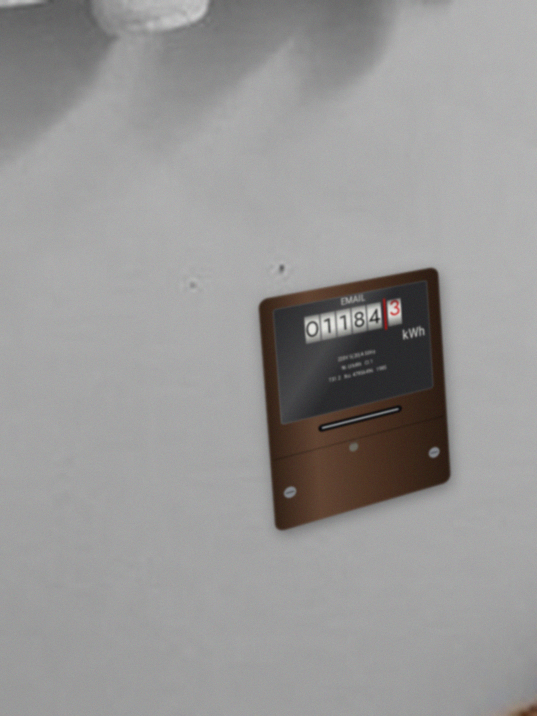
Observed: **1184.3** kWh
